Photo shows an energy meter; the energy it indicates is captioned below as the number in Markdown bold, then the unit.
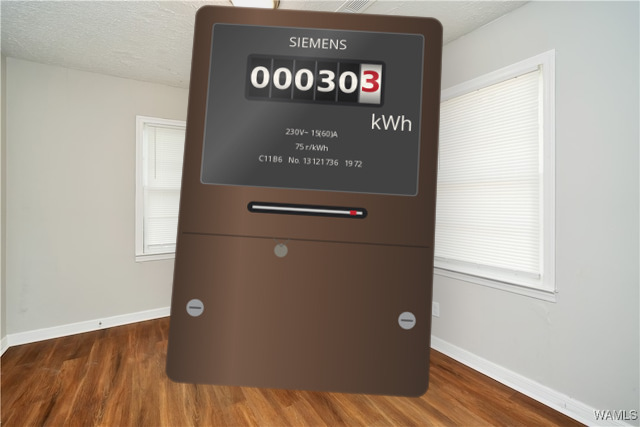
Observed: **30.3** kWh
